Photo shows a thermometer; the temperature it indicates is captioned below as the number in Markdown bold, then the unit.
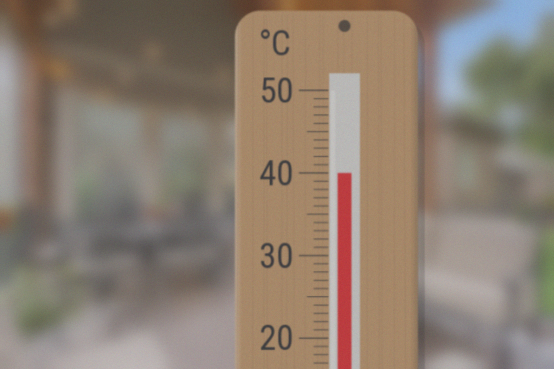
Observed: **40** °C
